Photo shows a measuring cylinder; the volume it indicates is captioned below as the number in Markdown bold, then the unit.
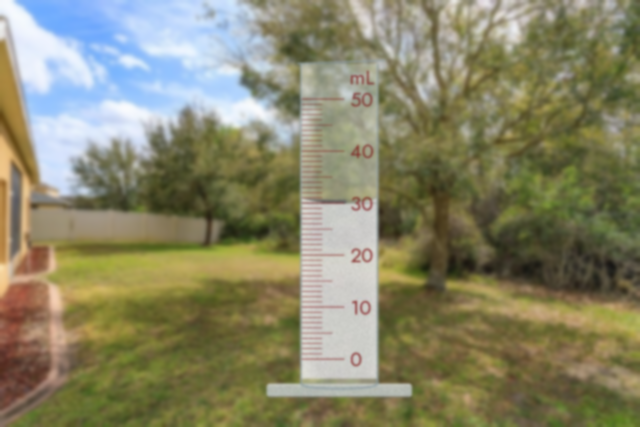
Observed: **30** mL
